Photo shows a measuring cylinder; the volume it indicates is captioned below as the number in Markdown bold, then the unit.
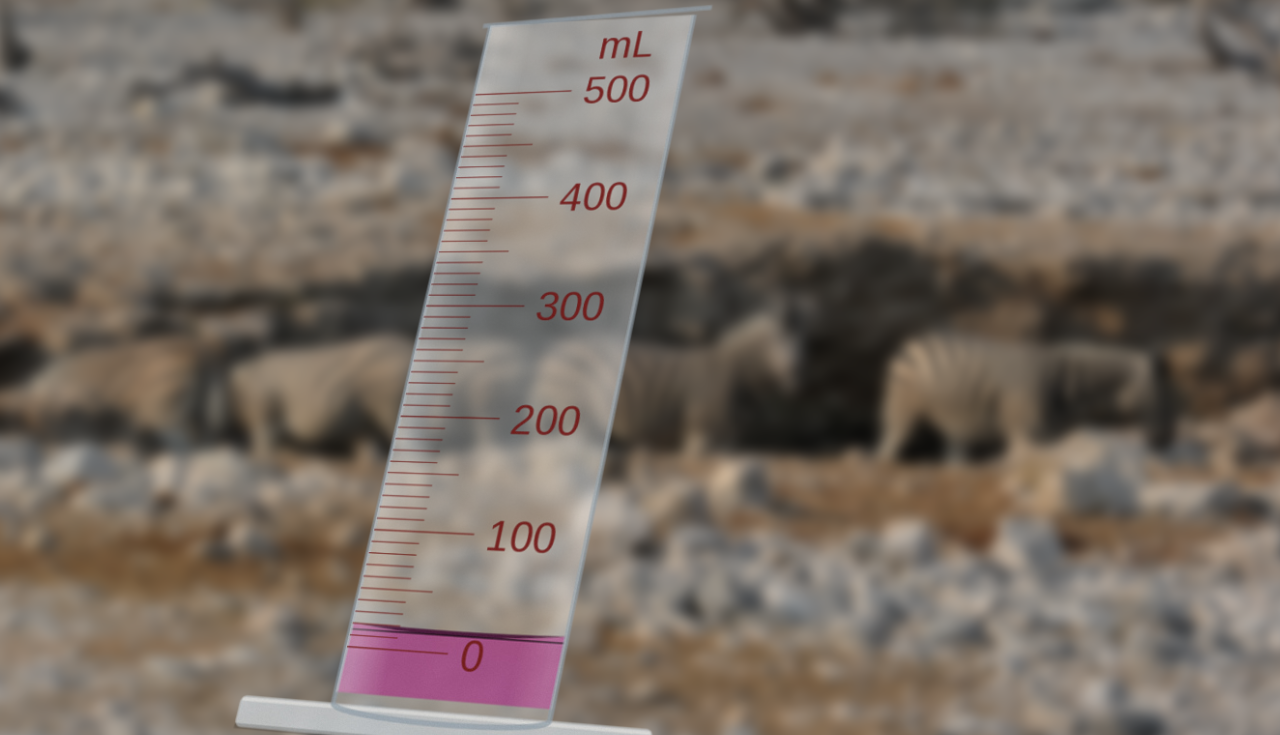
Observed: **15** mL
